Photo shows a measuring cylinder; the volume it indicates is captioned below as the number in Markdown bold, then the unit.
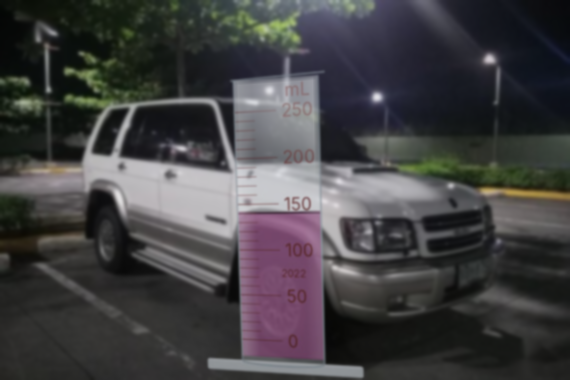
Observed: **140** mL
